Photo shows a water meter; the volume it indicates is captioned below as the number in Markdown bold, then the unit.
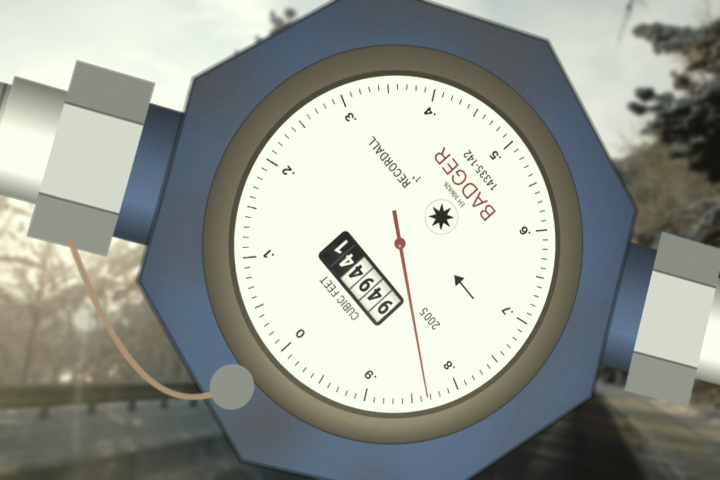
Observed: **949440.83** ft³
